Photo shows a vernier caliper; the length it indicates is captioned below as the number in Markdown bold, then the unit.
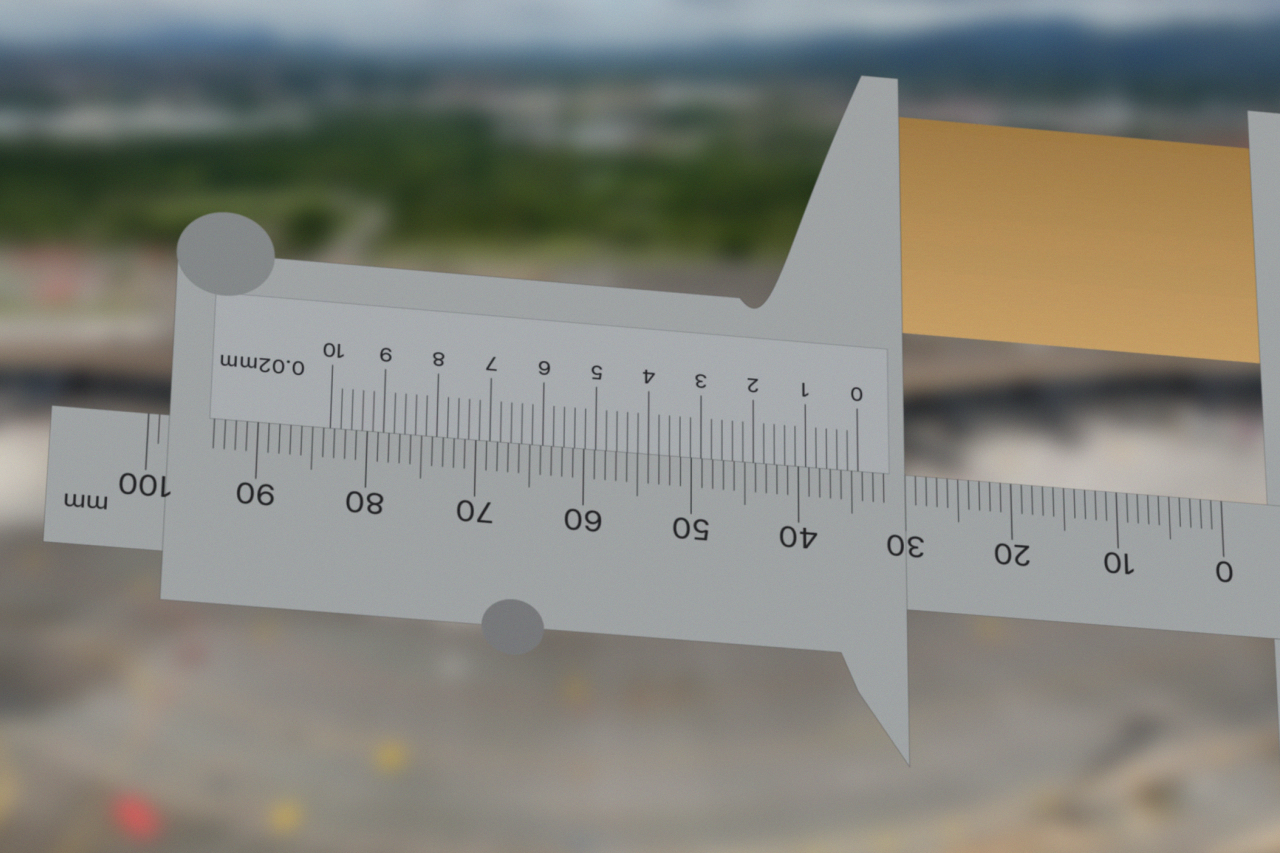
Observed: **34.4** mm
